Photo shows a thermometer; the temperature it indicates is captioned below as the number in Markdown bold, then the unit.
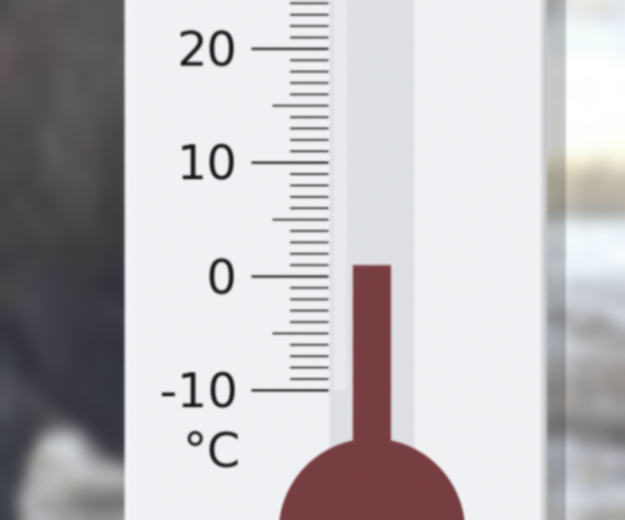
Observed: **1** °C
